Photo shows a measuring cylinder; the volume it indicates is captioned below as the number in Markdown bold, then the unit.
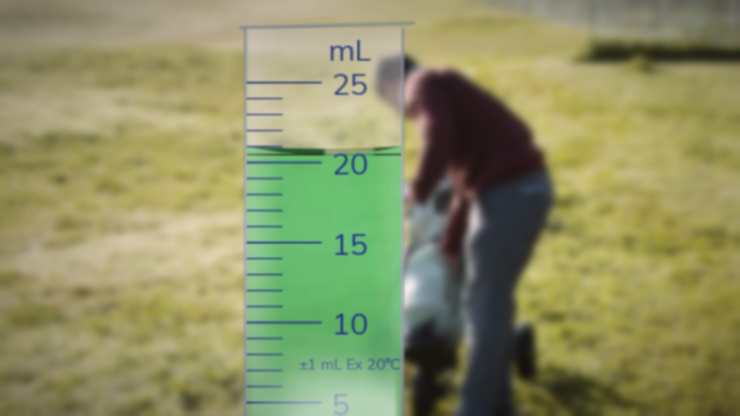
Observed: **20.5** mL
